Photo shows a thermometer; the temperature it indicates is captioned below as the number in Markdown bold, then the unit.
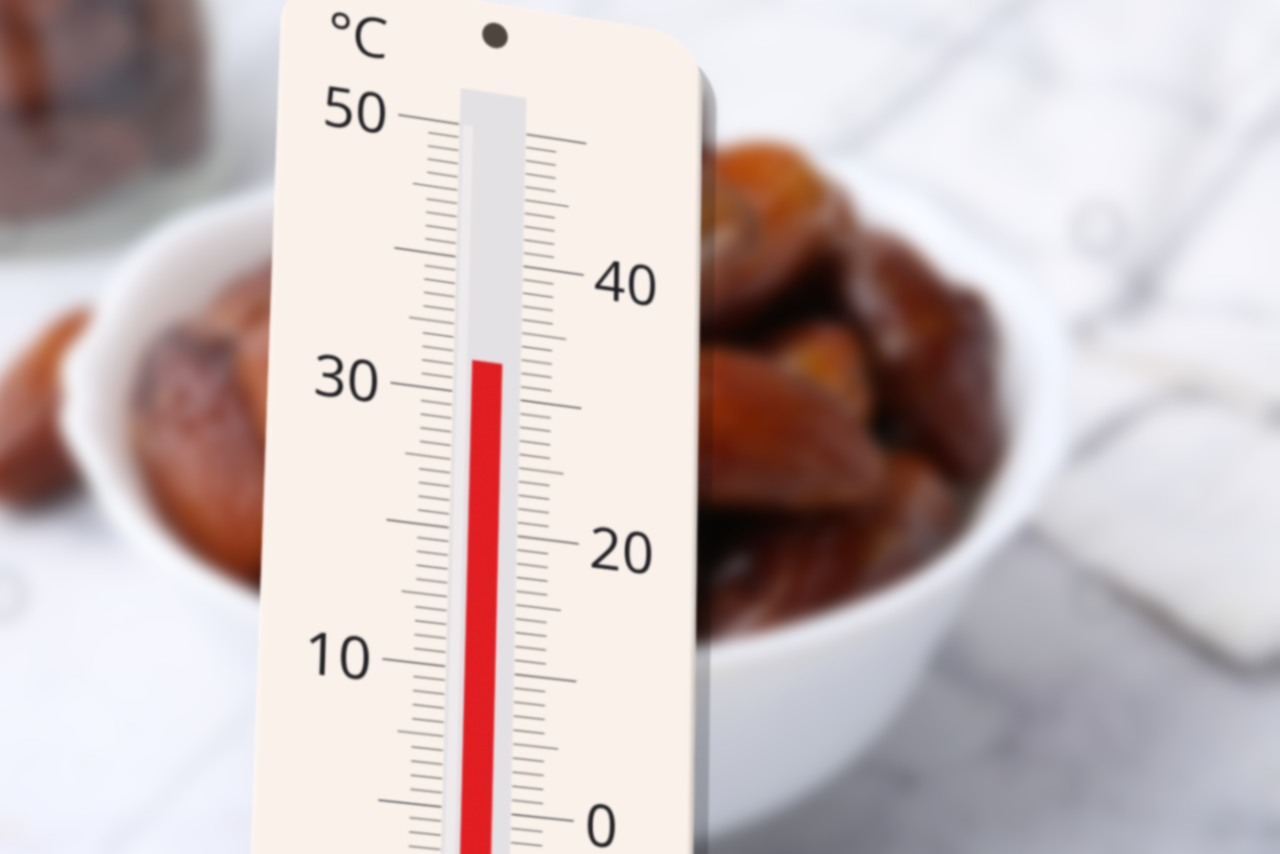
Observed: **32.5** °C
